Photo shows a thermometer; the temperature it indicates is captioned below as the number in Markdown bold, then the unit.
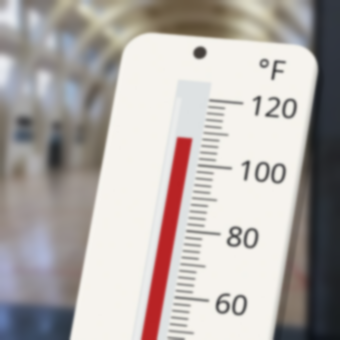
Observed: **108** °F
